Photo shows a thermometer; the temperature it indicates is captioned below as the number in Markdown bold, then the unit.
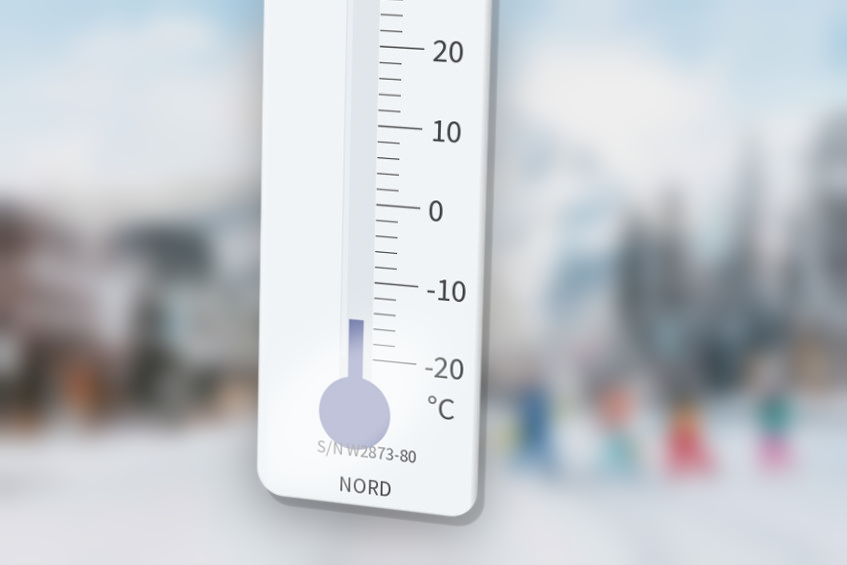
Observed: **-15** °C
